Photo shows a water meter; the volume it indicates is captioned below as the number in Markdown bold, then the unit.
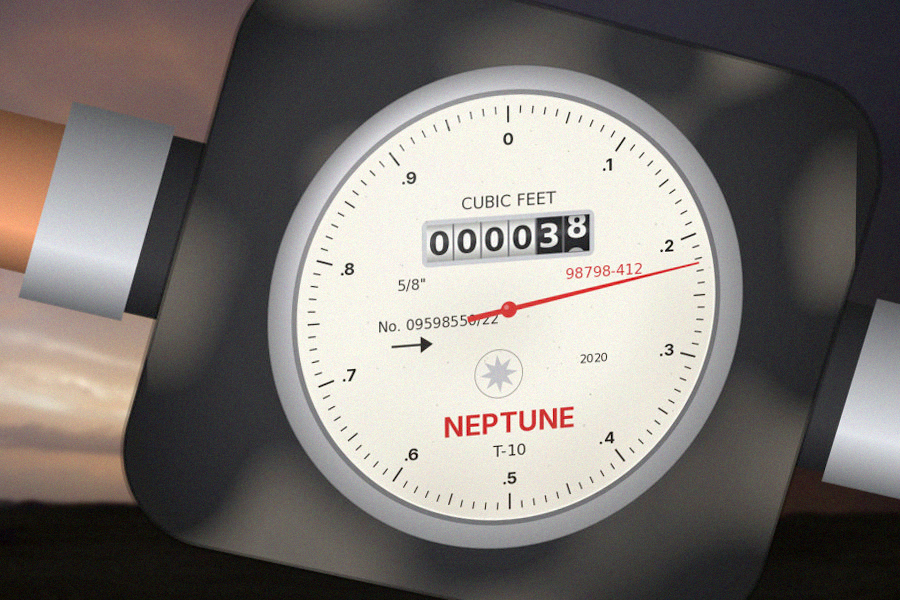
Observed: **38.22** ft³
